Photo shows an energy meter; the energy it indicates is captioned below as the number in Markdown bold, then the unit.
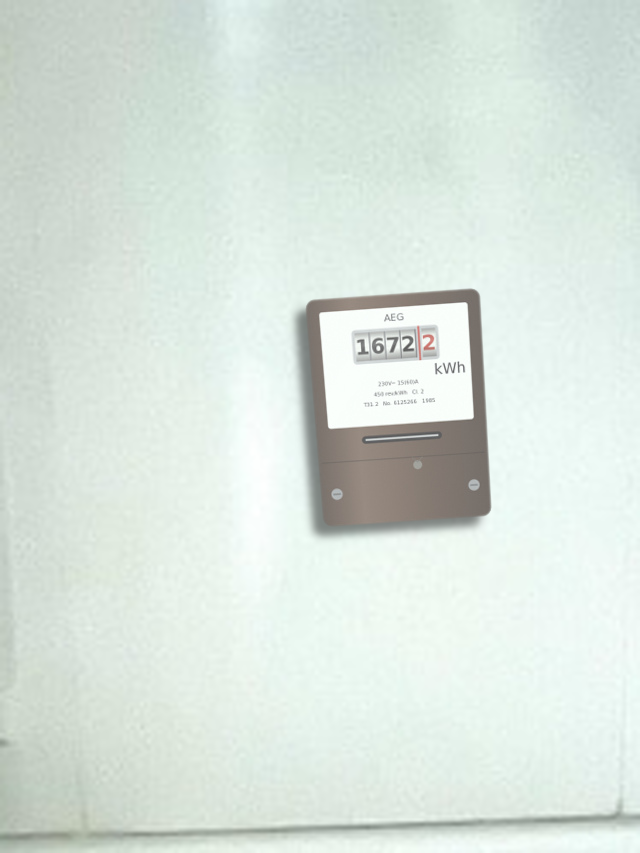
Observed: **1672.2** kWh
